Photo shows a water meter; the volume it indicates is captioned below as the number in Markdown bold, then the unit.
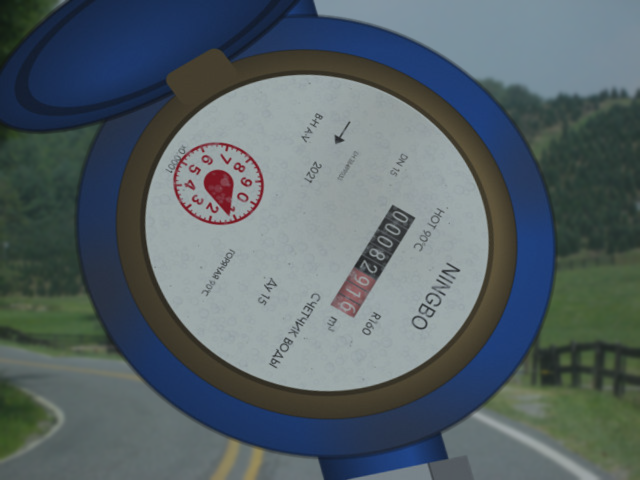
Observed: **82.9161** m³
